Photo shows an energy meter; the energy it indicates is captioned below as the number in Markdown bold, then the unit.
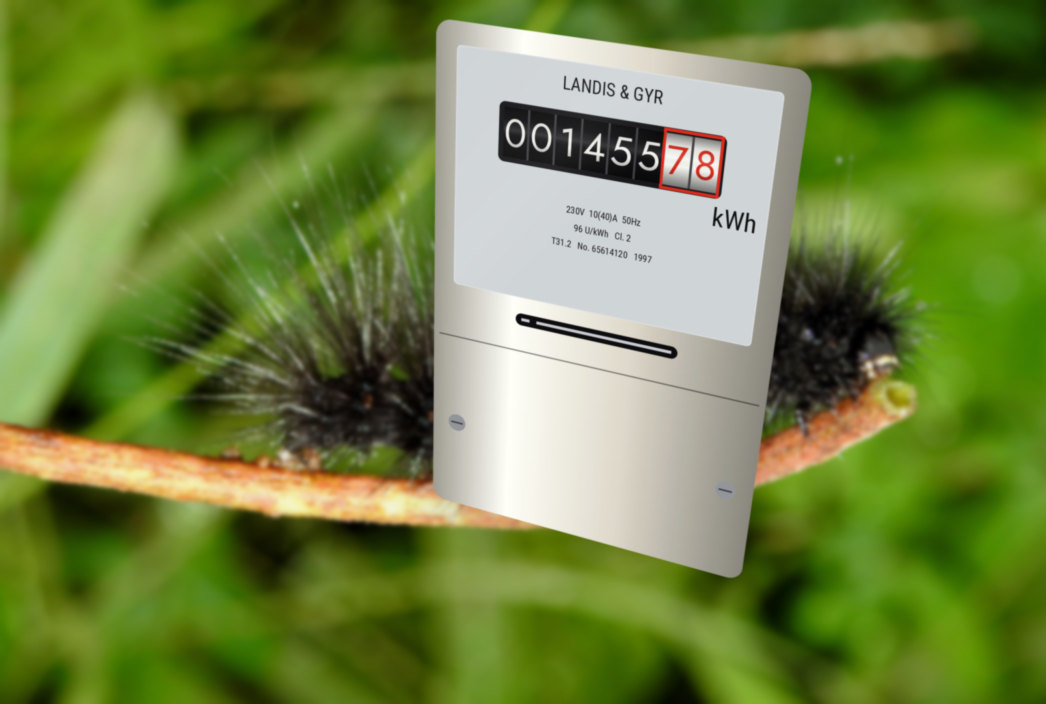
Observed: **1455.78** kWh
